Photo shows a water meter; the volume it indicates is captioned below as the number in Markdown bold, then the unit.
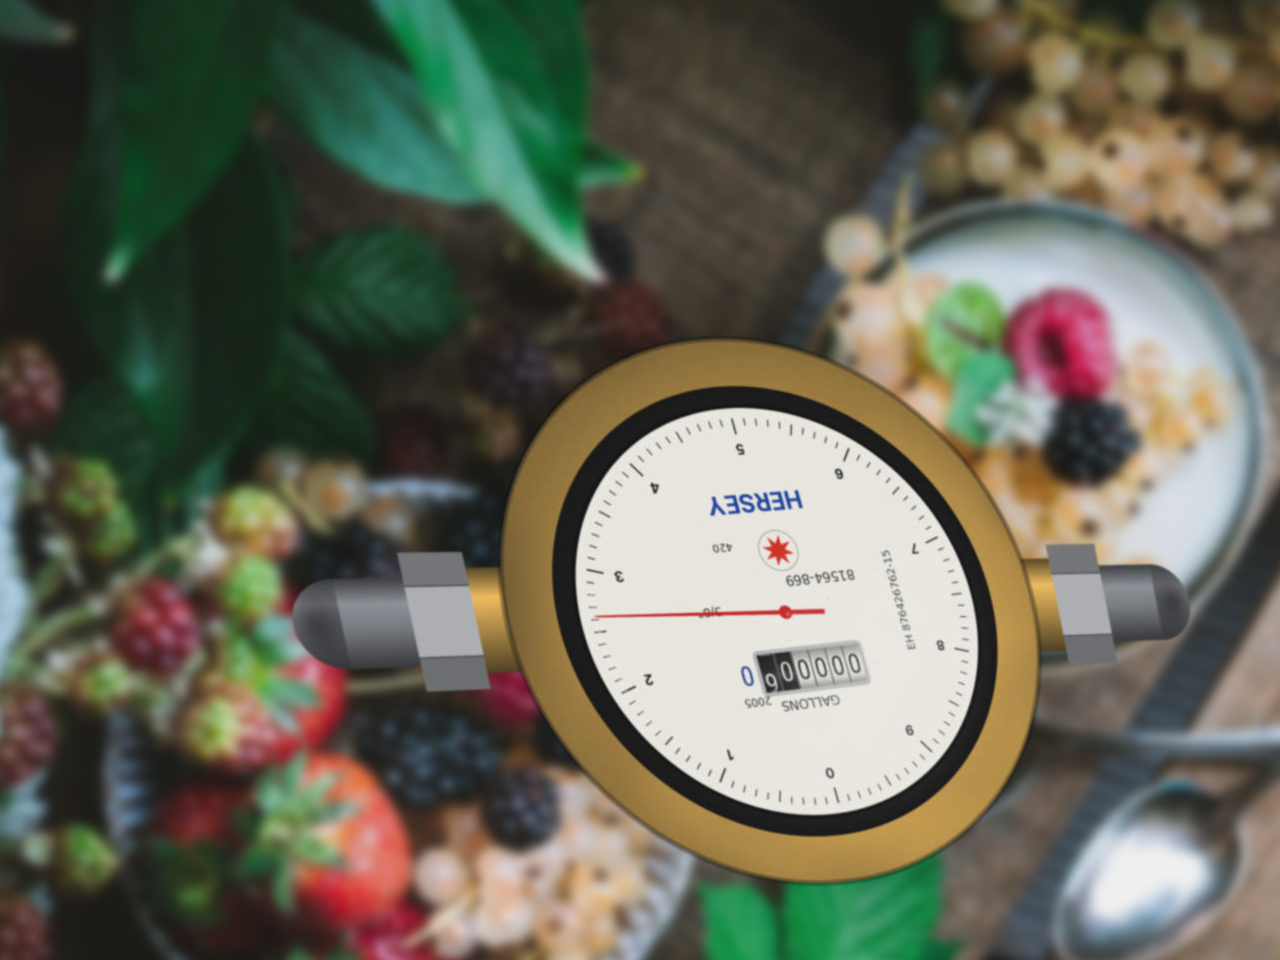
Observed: **62.6** gal
